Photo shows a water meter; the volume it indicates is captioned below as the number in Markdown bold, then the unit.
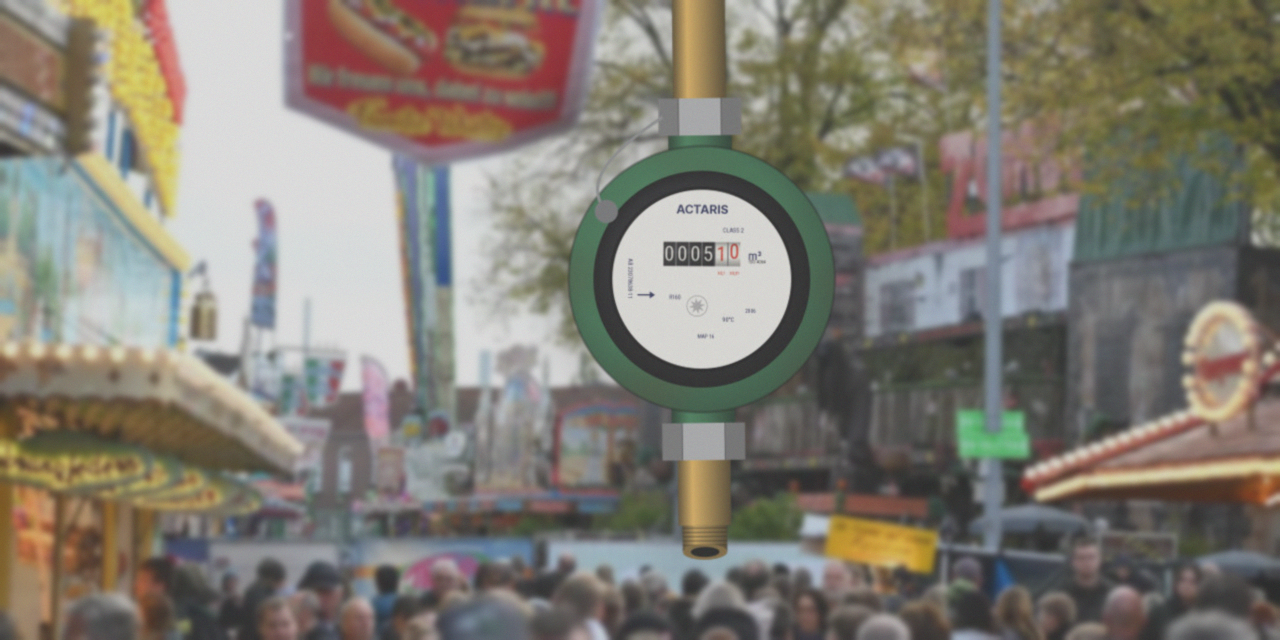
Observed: **5.10** m³
